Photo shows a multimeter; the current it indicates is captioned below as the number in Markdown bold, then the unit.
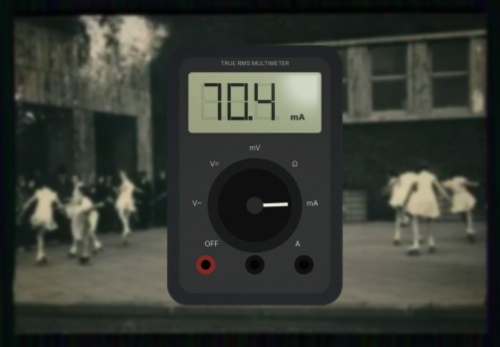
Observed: **70.4** mA
